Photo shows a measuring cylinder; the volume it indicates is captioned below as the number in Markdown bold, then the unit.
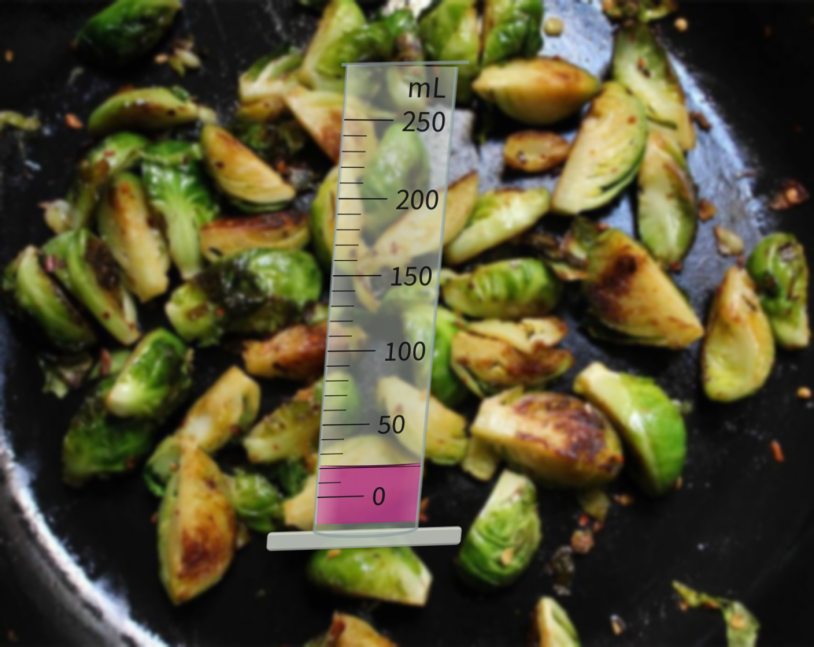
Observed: **20** mL
